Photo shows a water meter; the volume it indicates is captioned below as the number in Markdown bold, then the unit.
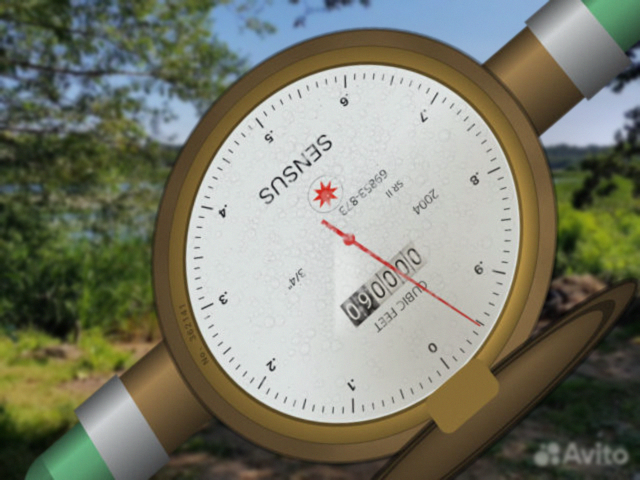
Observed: **59.95** ft³
